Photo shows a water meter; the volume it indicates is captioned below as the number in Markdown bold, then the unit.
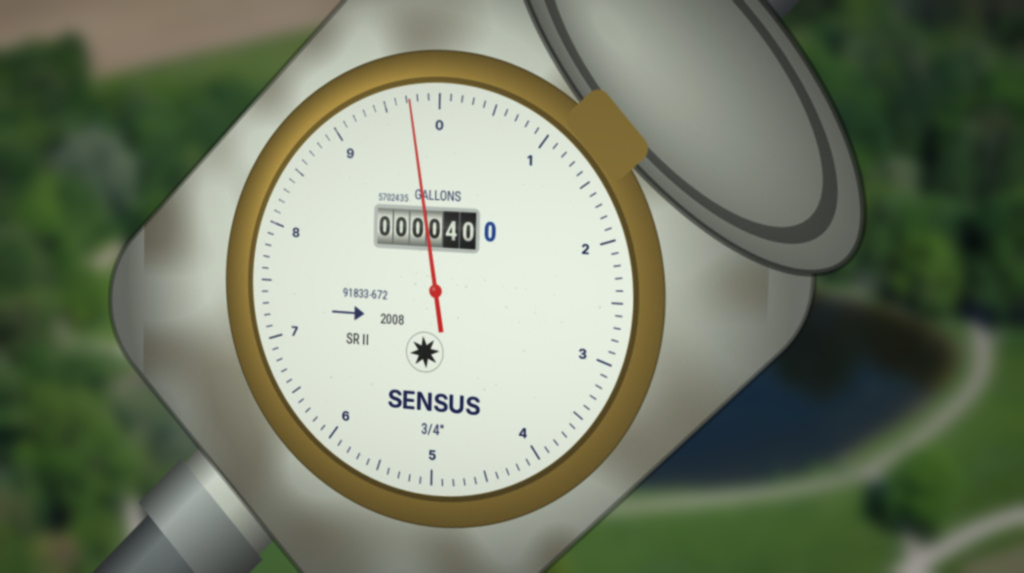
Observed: **399.7** gal
